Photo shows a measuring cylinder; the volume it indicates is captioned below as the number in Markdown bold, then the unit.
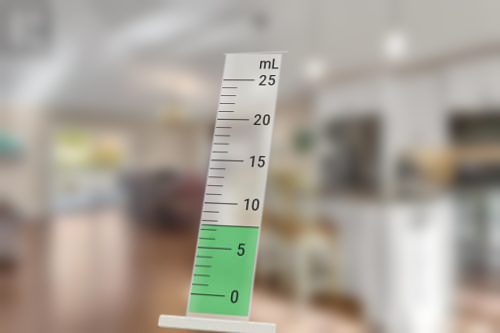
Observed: **7.5** mL
